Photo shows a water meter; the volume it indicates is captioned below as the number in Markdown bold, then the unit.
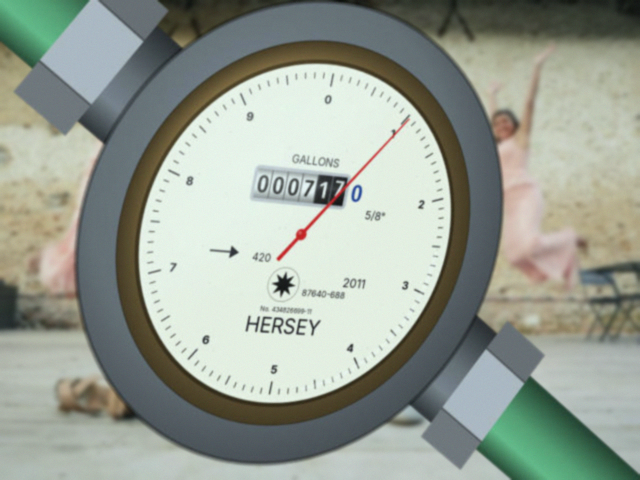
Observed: **7171.0** gal
